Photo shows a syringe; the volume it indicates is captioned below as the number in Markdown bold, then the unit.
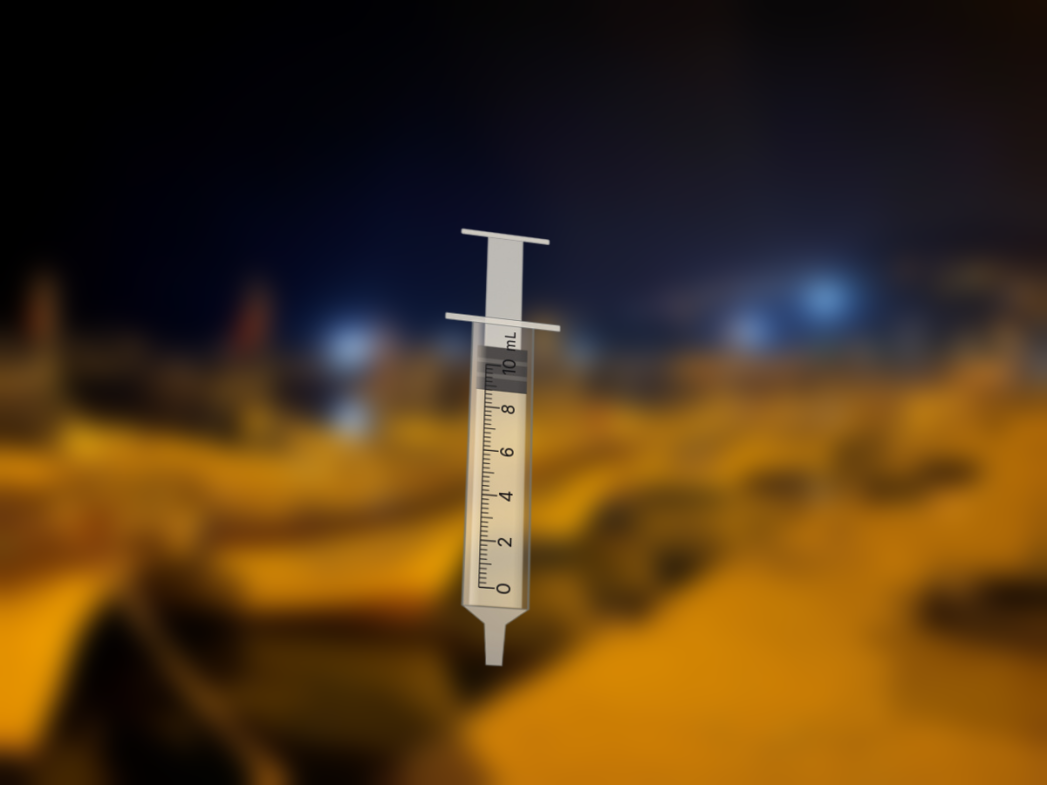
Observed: **8.8** mL
